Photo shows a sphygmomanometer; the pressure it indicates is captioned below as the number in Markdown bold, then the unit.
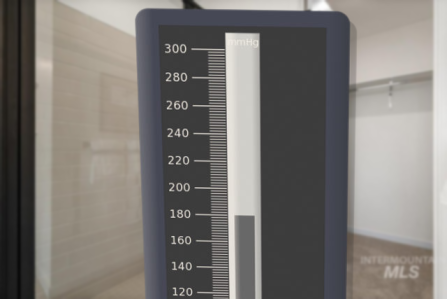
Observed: **180** mmHg
